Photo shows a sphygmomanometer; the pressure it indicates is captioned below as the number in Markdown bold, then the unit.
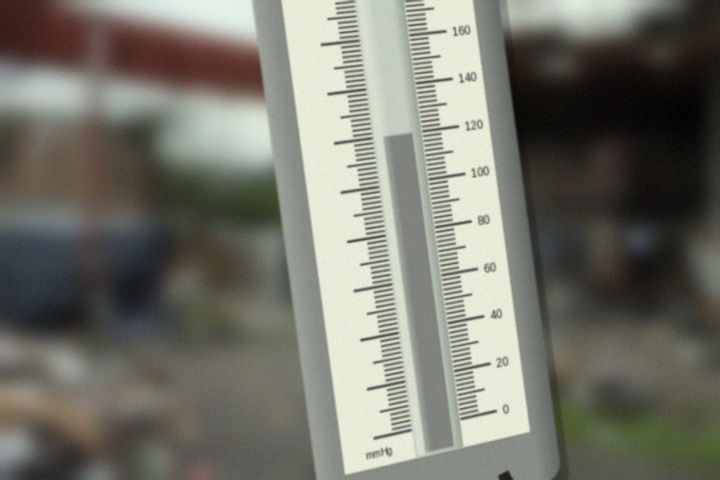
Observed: **120** mmHg
